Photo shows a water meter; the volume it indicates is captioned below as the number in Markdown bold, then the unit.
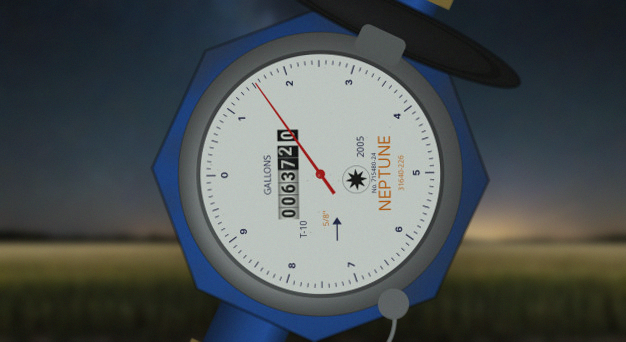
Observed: **63721.5** gal
